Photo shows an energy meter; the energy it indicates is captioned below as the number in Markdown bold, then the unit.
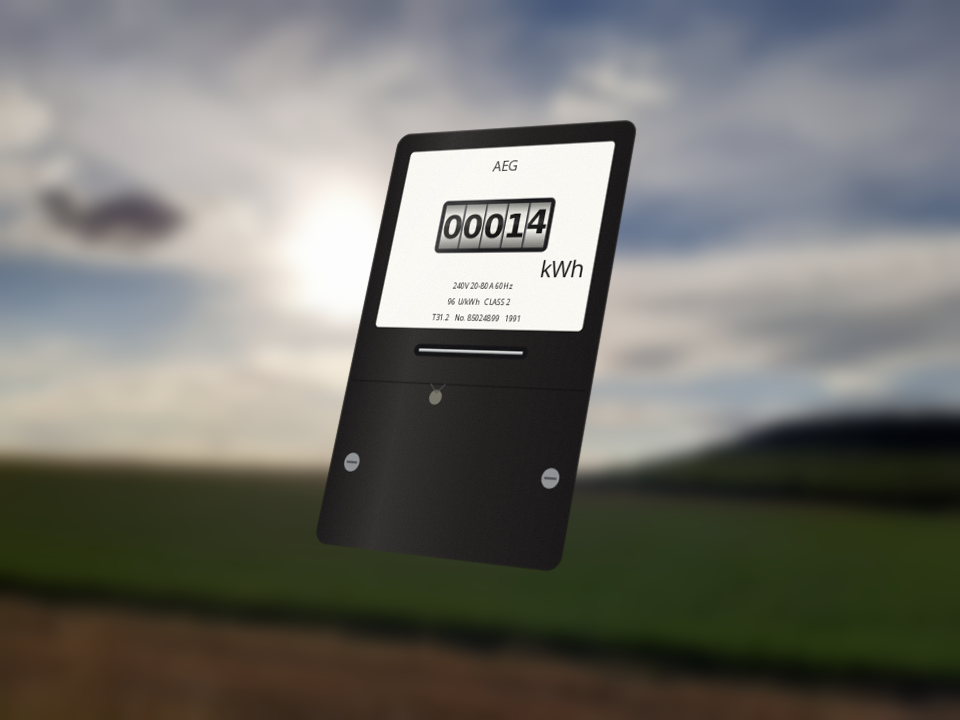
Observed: **14** kWh
